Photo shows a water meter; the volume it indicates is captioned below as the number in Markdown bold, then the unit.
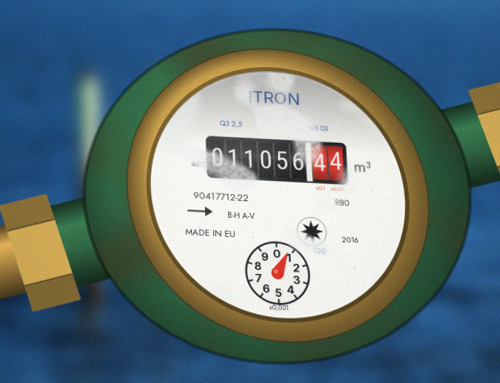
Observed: **11056.440** m³
